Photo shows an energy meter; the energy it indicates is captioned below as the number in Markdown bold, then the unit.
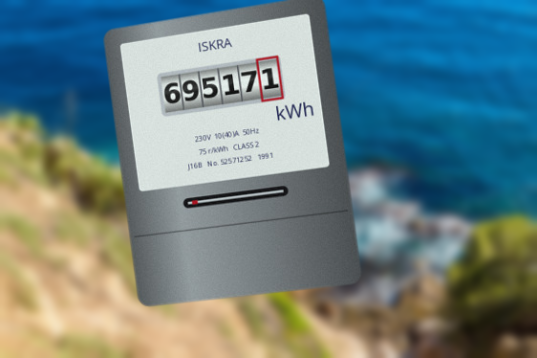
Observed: **69517.1** kWh
